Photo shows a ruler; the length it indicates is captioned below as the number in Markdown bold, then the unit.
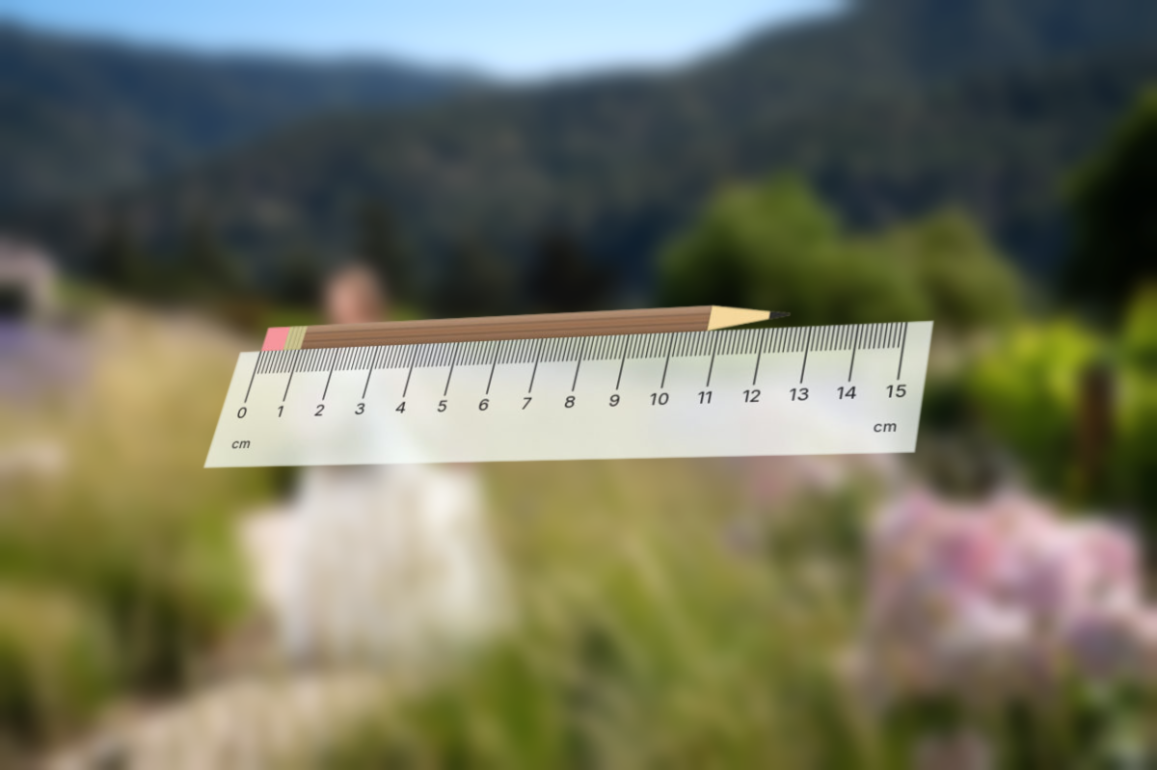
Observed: **12.5** cm
